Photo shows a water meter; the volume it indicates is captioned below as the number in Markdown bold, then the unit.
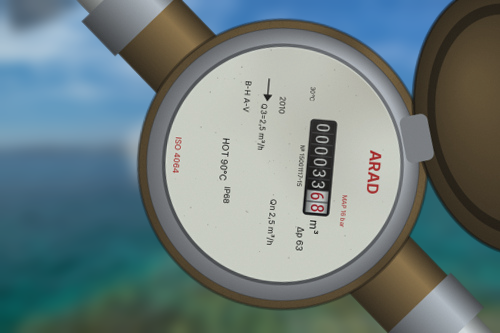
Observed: **33.68** m³
